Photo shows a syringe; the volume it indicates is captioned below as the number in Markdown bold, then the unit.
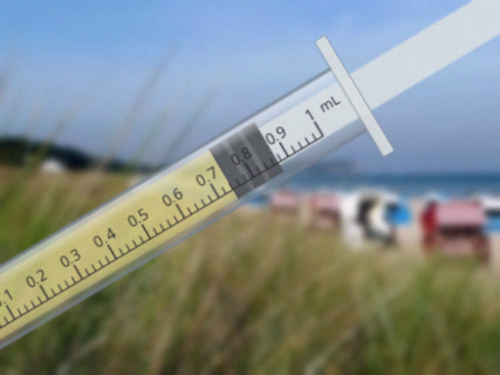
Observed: **0.74** mL
